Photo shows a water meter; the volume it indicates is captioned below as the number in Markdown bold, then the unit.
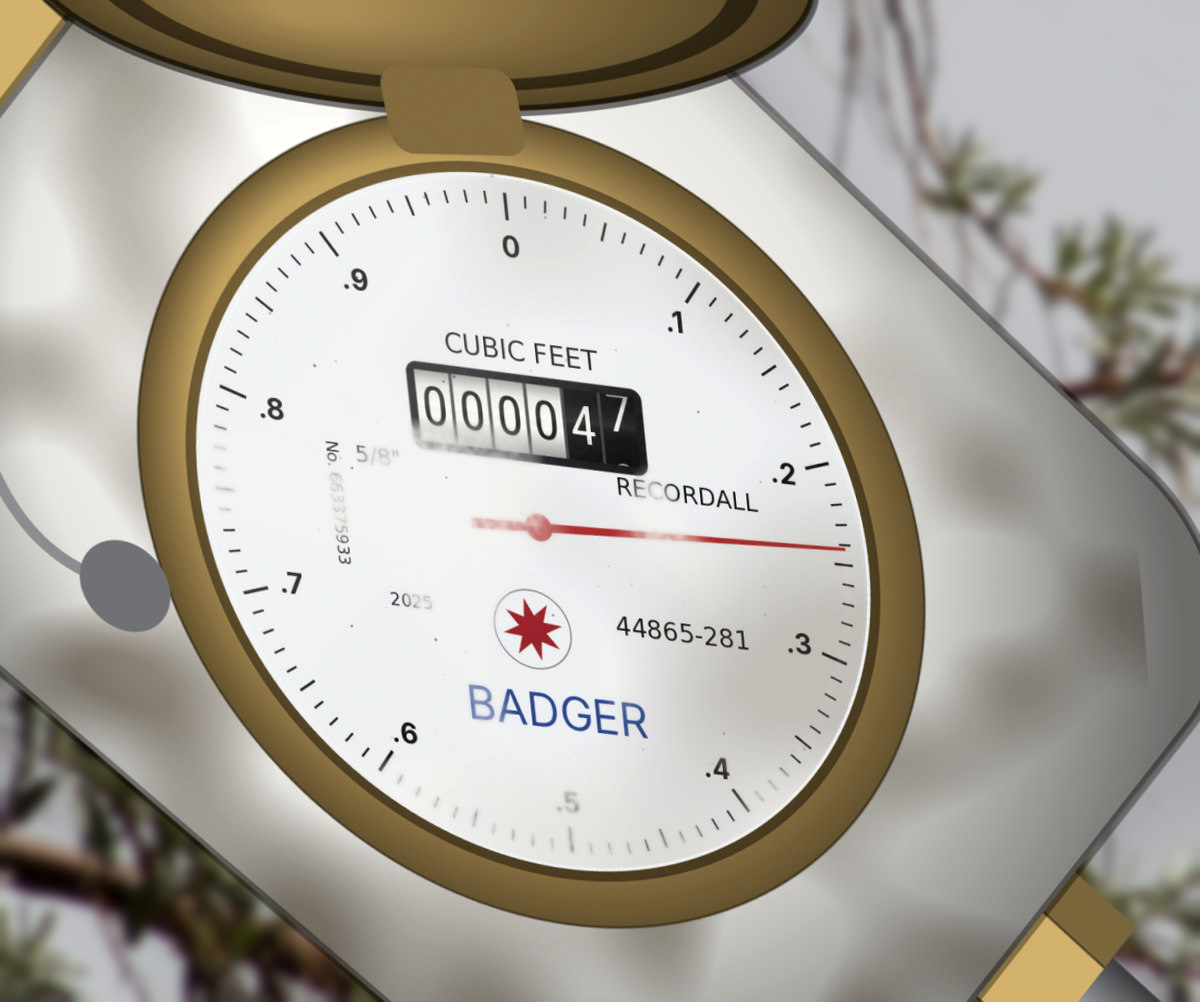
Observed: **47.24** ft³
